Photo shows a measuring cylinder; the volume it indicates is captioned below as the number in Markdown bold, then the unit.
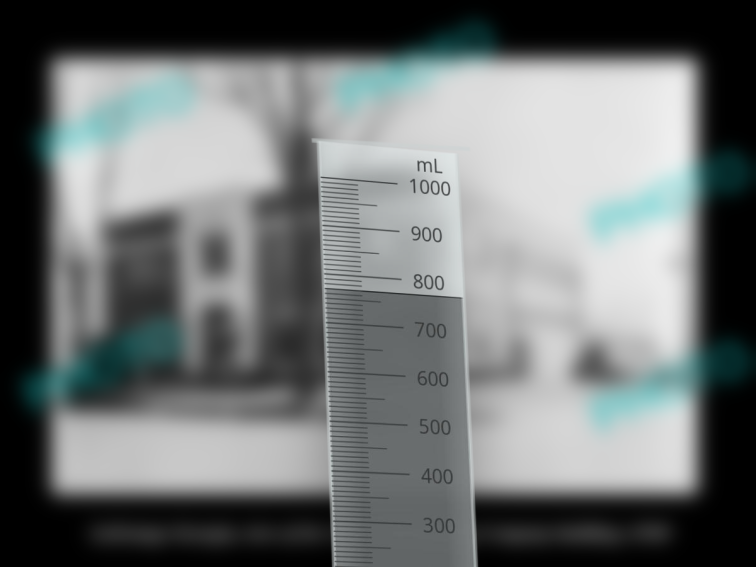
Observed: **770** mL
